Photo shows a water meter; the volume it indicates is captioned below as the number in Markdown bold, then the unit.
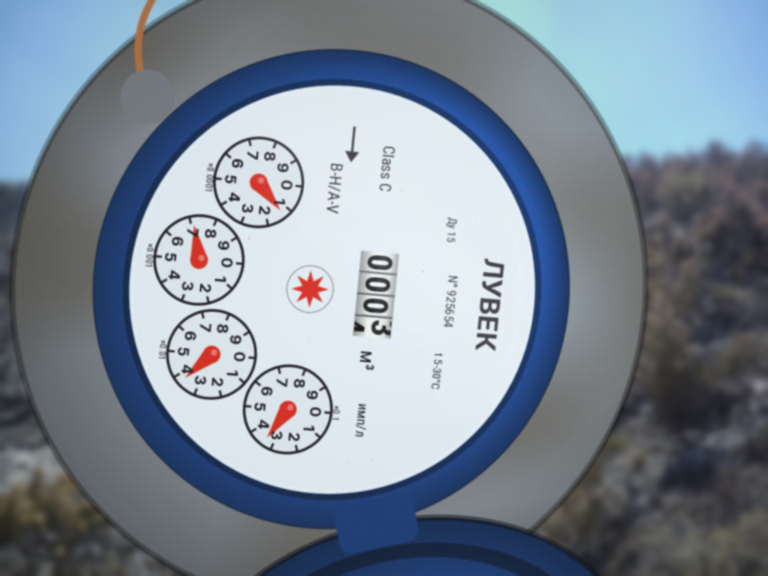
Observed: **3.3371** m³
